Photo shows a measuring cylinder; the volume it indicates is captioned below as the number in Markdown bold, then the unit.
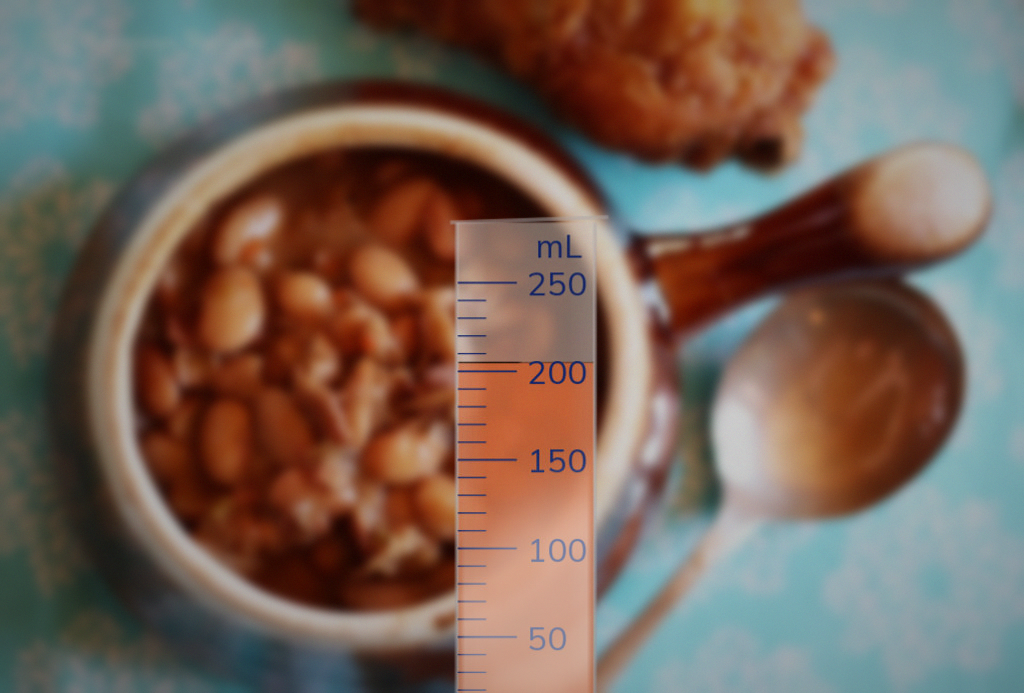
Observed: **205** mL
